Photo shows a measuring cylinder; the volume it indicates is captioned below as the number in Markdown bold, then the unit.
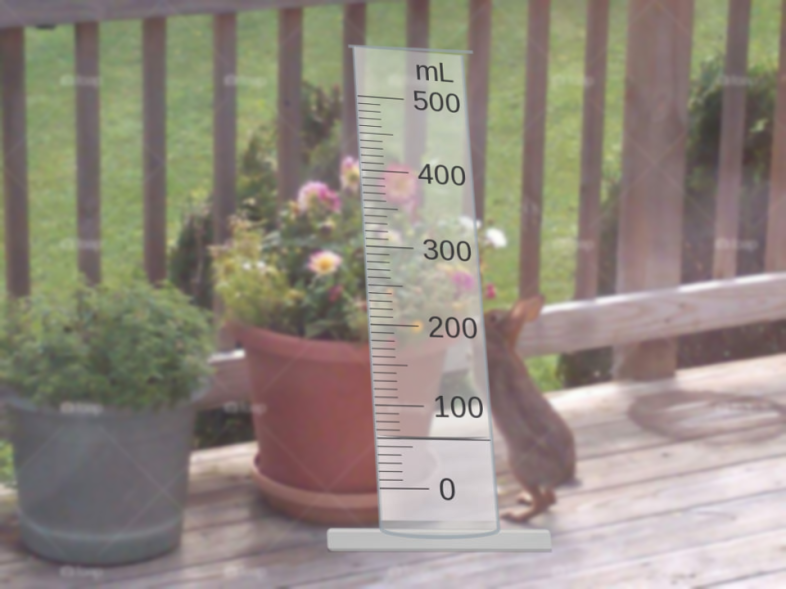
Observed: **60** mL
